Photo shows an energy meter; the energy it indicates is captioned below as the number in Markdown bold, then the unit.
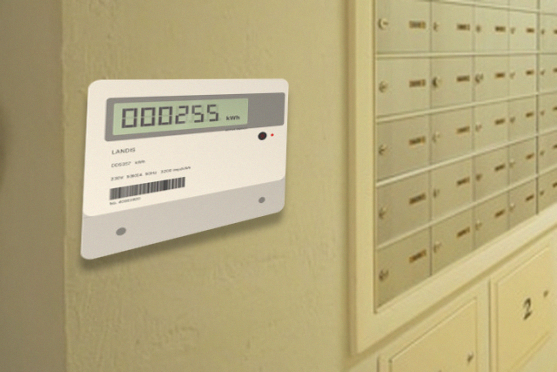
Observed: **255** kWh
